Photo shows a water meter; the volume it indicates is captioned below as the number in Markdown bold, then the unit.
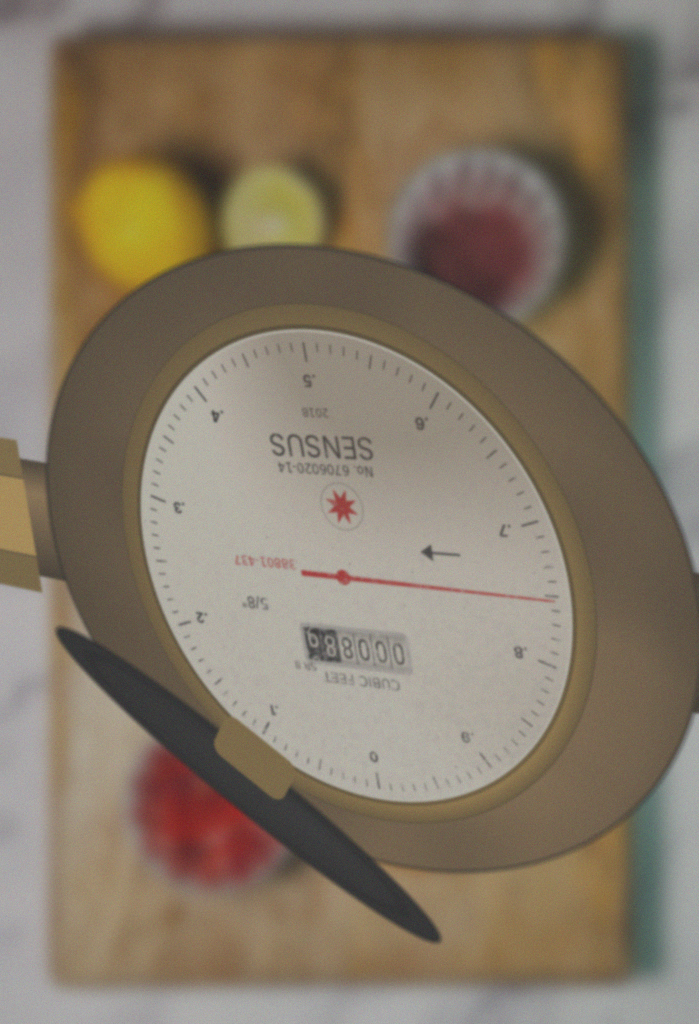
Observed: **888.75** ft³
